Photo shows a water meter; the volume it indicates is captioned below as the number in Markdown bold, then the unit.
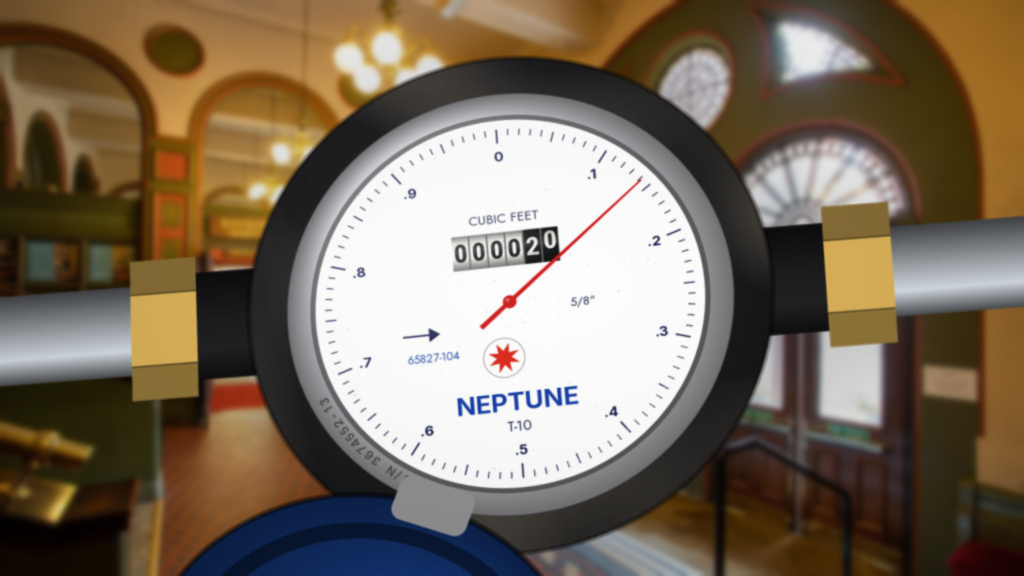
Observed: **20.14** ft³
